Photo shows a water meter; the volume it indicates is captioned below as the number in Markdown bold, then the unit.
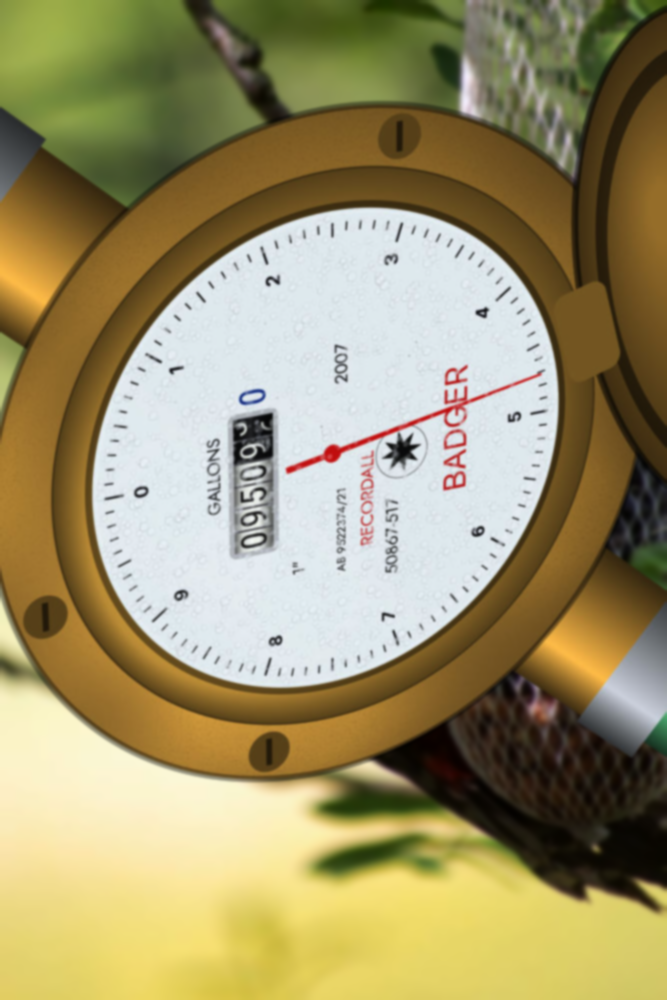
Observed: **950954.7** gal
